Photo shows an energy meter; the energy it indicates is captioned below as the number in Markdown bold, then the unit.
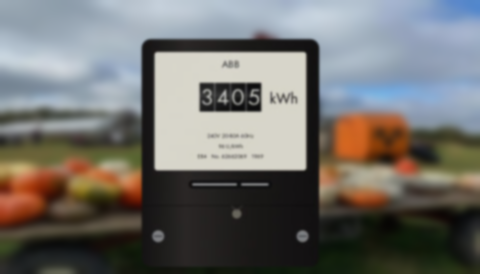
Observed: **3405** kWh
